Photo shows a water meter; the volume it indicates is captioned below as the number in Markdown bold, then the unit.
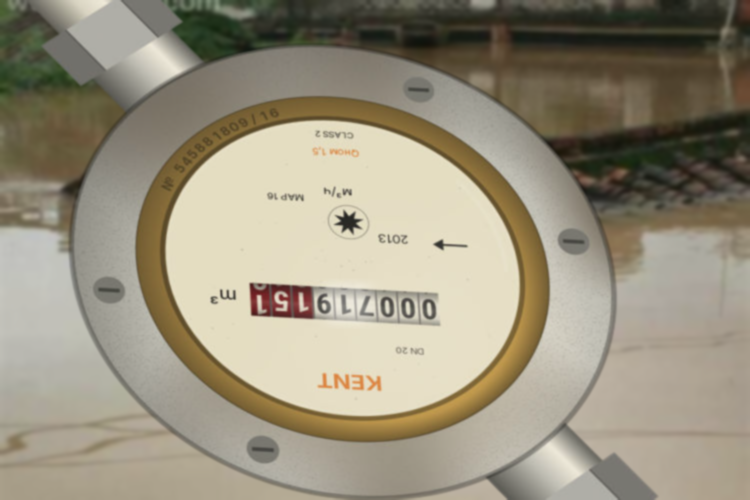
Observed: **719.151** m³
